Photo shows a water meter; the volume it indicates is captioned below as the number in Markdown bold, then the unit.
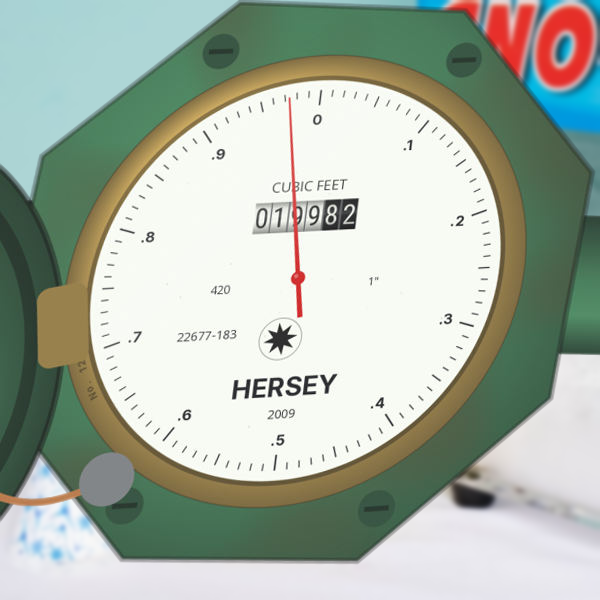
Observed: **19981.97** ft³
